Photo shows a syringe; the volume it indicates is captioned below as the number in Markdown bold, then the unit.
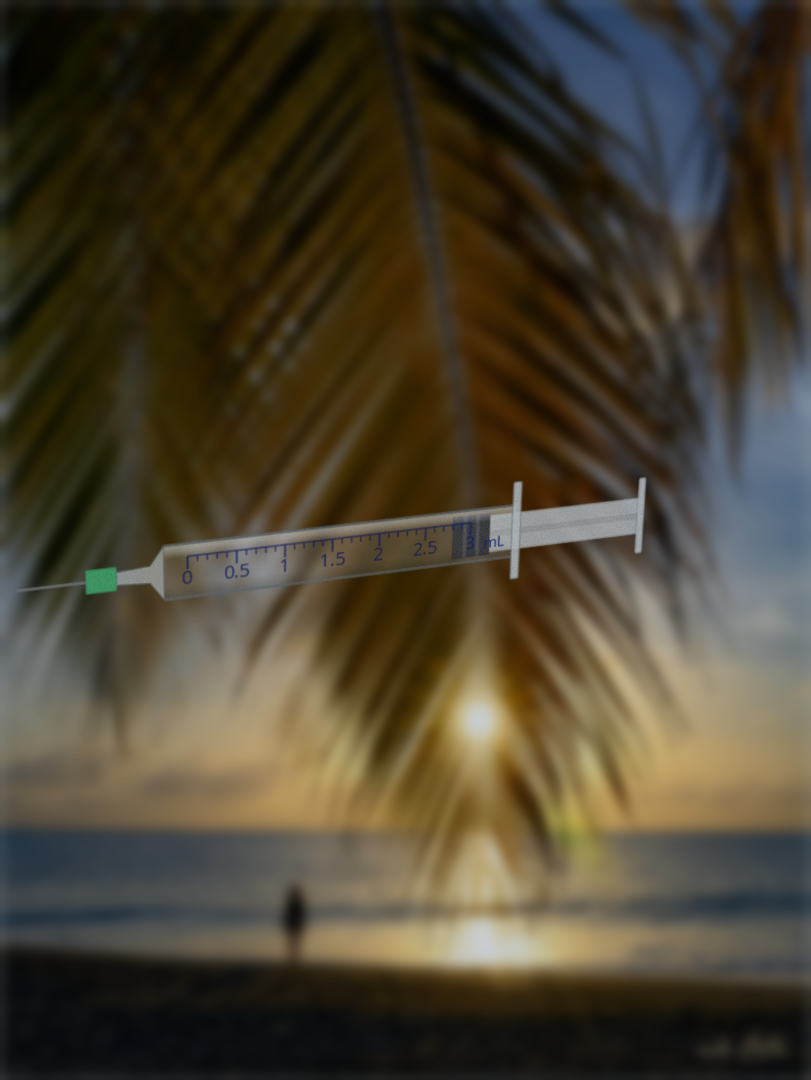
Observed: **2.8** mL
